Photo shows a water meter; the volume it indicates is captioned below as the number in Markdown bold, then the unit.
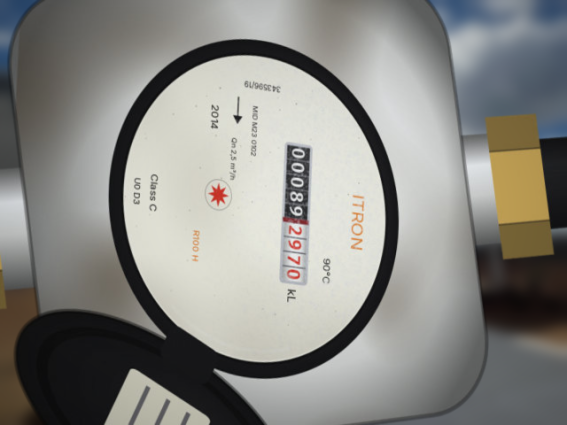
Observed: **89.2970** kL
